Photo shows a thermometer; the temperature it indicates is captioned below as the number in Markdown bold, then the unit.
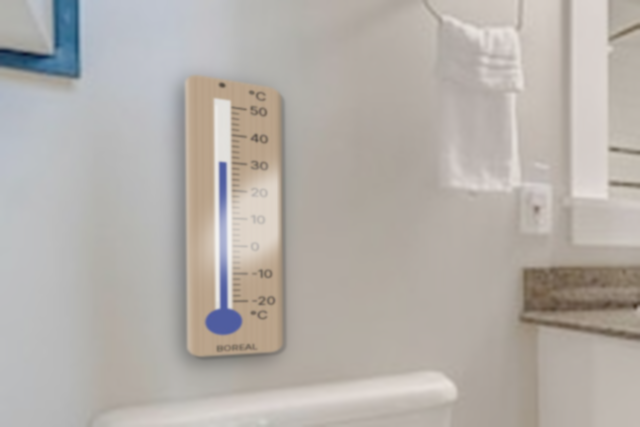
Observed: **30** °C
